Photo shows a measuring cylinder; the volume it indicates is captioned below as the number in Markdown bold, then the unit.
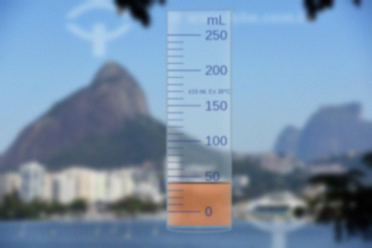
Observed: **40** mL
